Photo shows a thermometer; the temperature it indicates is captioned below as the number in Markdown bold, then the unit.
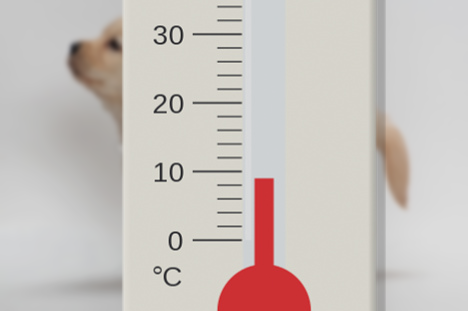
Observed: **9** °C
